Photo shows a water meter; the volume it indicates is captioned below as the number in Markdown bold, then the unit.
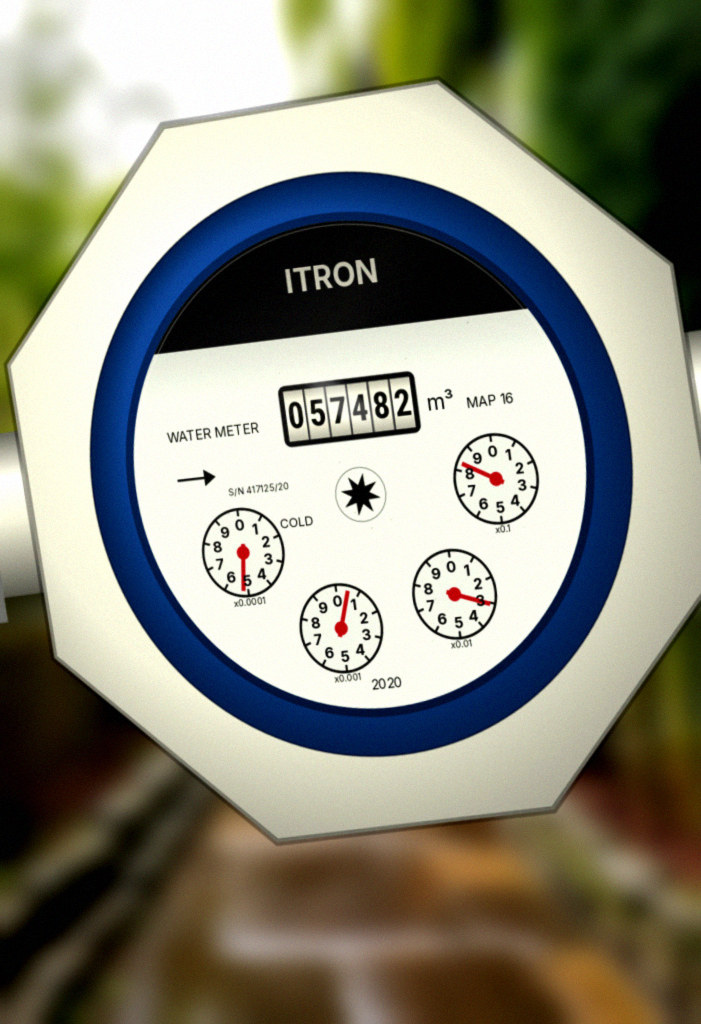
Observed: **57482.8305** m³
